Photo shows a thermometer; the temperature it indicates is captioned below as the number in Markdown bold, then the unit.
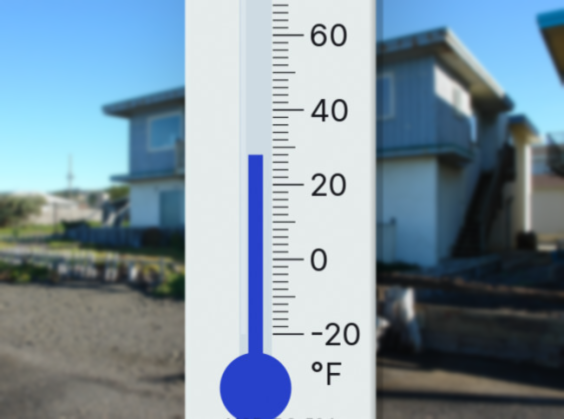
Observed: **28** °F
